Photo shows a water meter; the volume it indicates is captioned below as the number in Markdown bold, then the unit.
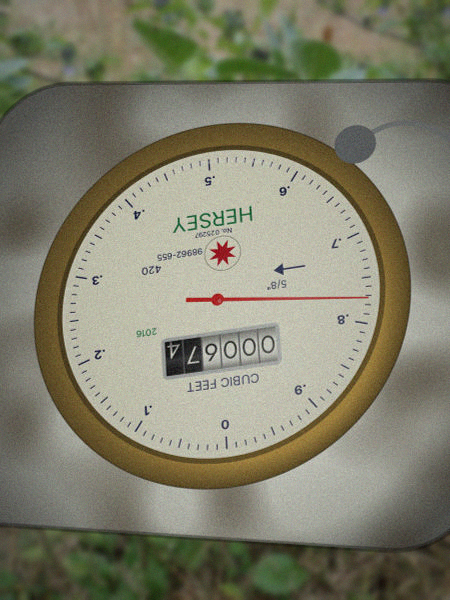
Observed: **673.77** ft³
